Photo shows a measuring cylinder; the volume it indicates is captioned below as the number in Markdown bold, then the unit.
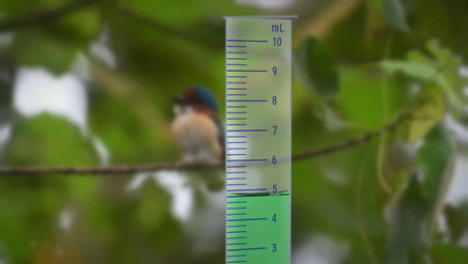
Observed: **4.8** mL
